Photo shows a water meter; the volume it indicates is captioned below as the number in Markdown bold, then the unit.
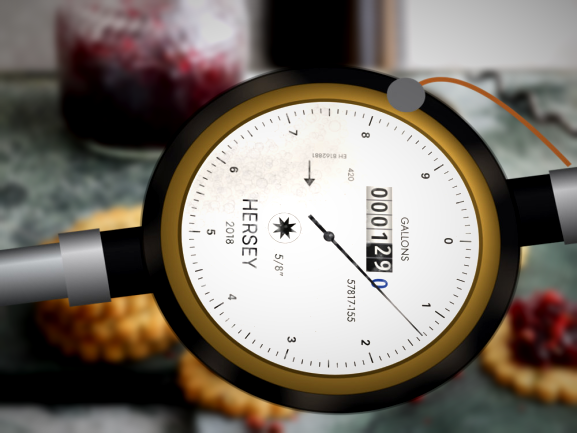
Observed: **1291.3** gal
